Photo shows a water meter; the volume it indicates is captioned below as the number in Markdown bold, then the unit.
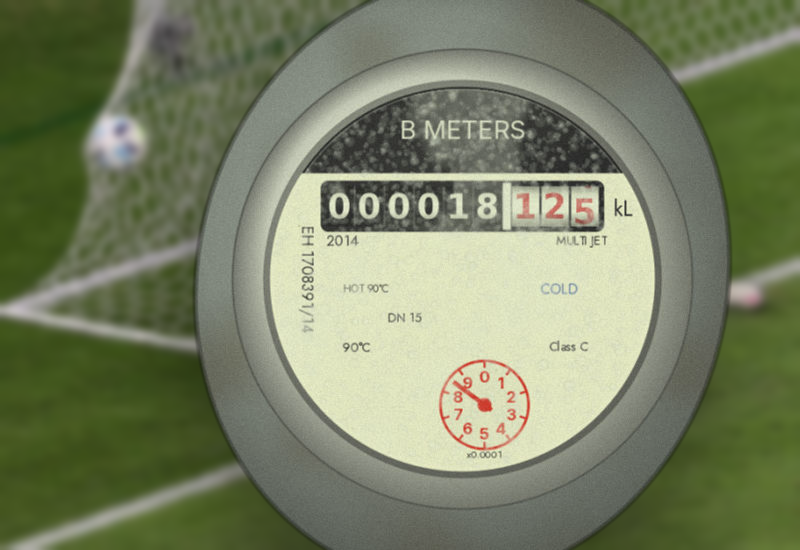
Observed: **18.1248** kL
